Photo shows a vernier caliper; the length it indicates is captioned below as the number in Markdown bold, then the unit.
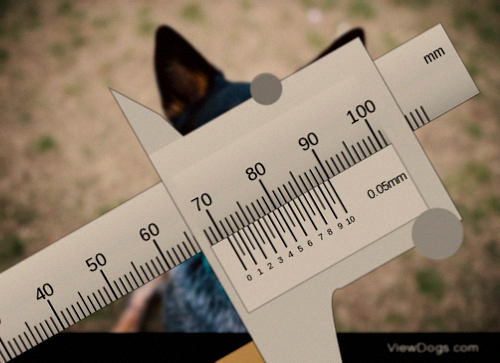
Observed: **70.8** mm
